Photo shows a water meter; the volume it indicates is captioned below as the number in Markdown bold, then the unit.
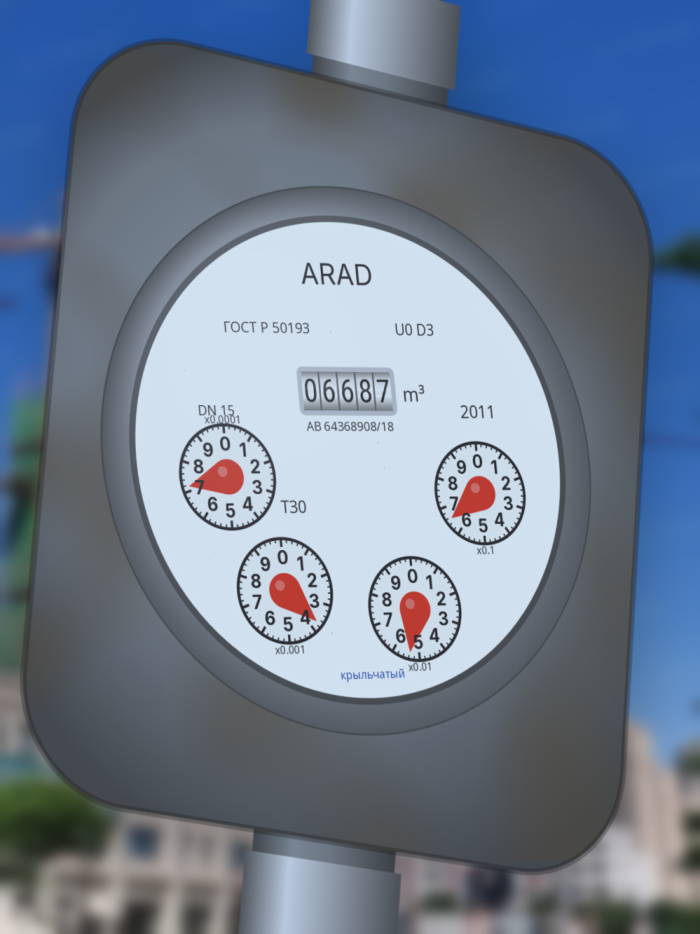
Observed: **6687.6537** m³
